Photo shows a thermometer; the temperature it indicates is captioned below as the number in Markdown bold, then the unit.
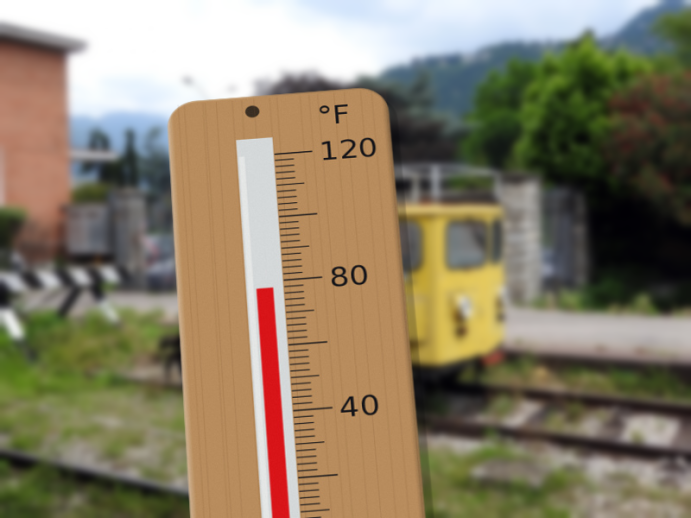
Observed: **78** °F
